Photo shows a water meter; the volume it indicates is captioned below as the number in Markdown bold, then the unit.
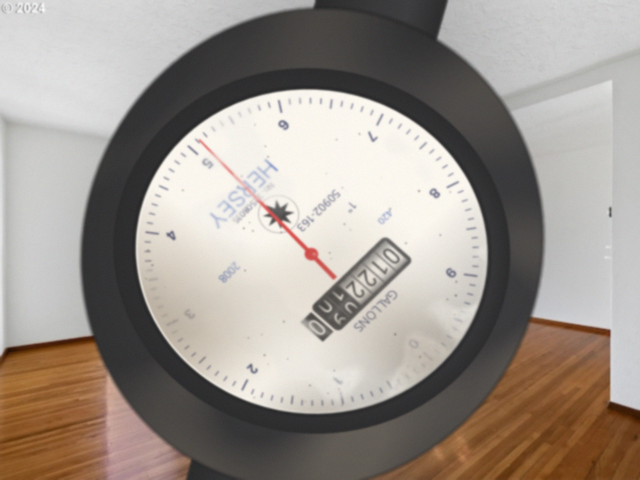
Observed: **122095.1** gal
